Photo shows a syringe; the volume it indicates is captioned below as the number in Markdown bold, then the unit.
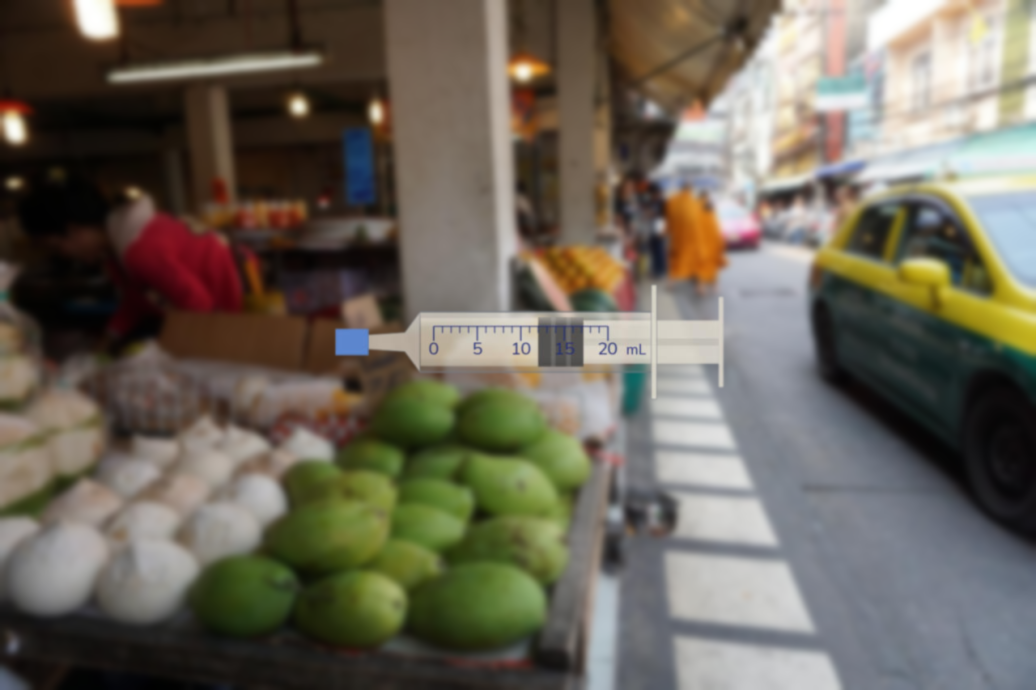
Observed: **12** mL
